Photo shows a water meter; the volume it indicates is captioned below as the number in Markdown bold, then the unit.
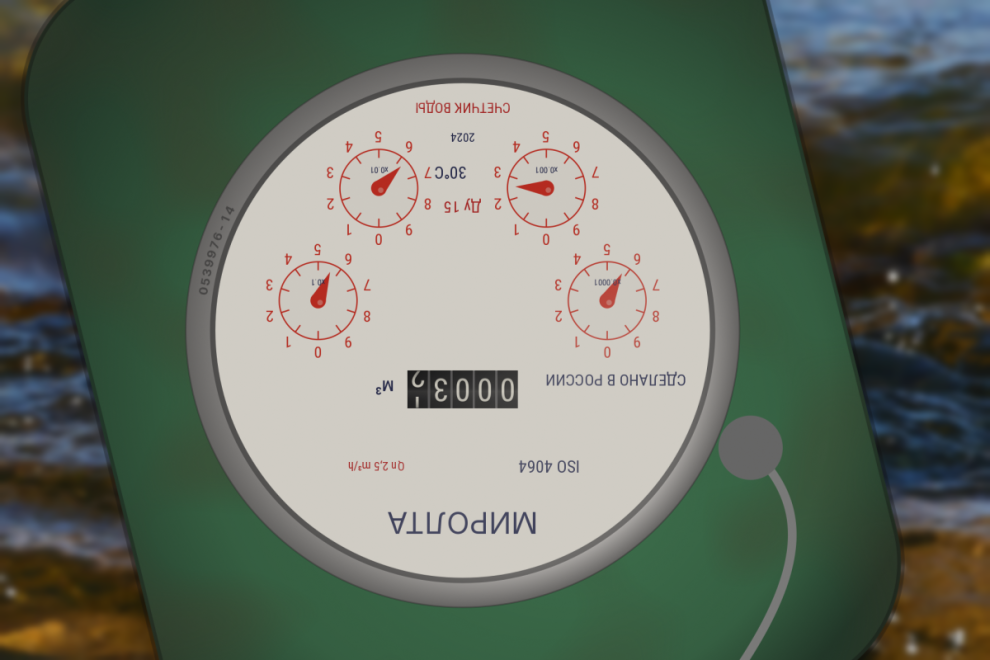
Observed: **31.5625** m³
